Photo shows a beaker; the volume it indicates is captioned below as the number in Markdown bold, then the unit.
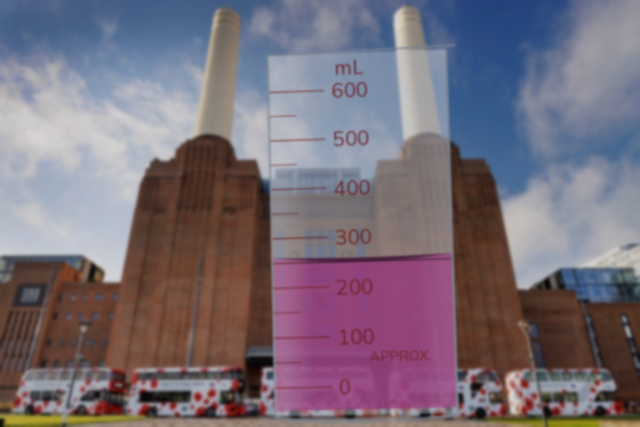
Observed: **250** mL
